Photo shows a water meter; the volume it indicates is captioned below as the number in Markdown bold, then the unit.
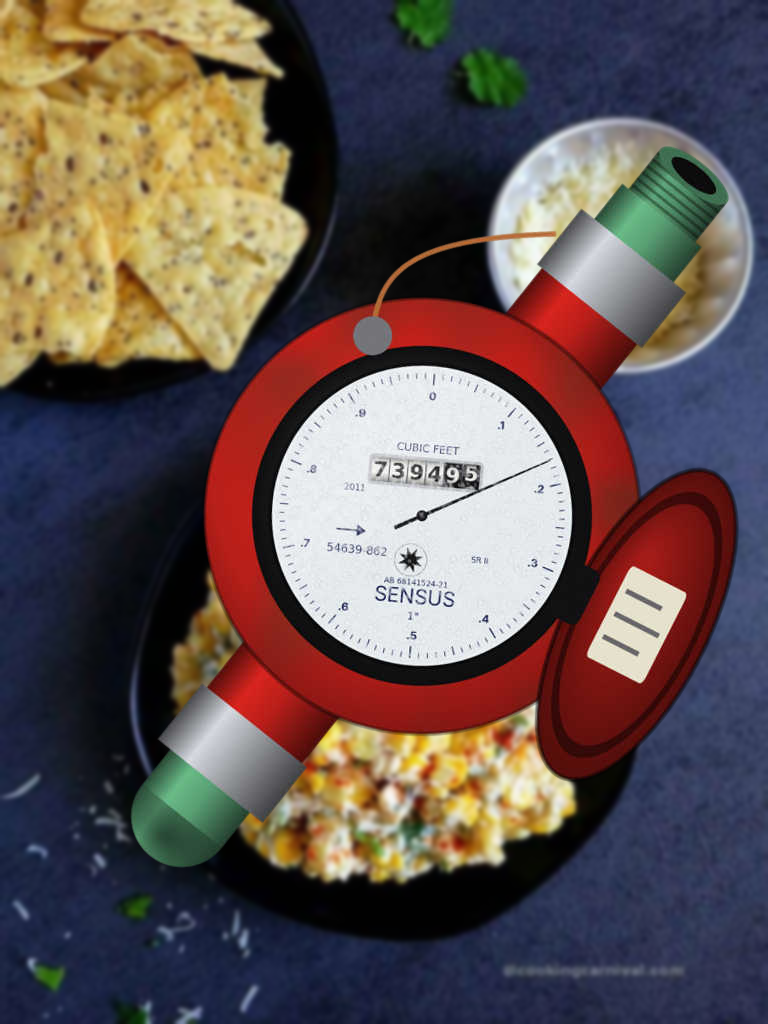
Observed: **739495.17** ft³
